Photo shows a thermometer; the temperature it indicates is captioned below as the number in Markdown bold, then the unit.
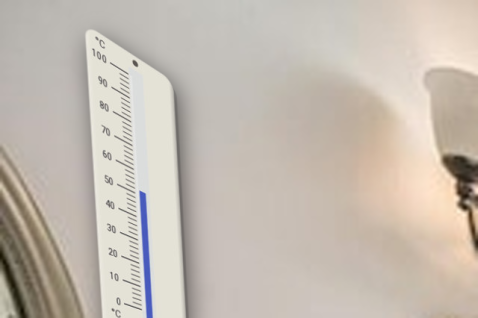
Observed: **52** °C
